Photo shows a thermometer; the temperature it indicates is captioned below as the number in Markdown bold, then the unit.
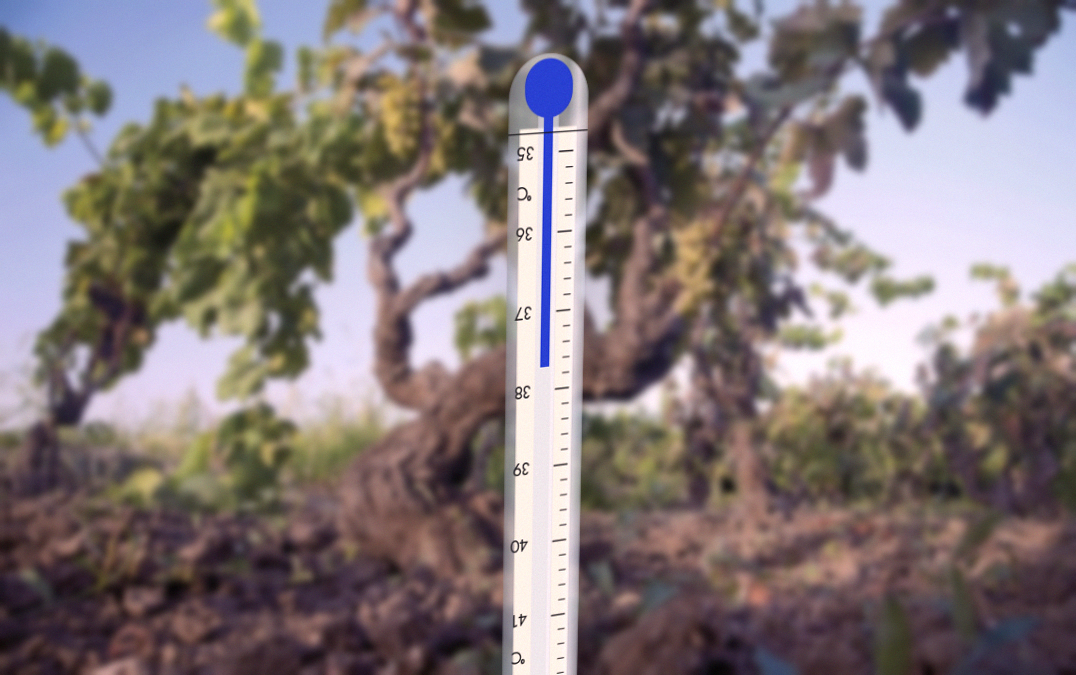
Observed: **37.7** °C
